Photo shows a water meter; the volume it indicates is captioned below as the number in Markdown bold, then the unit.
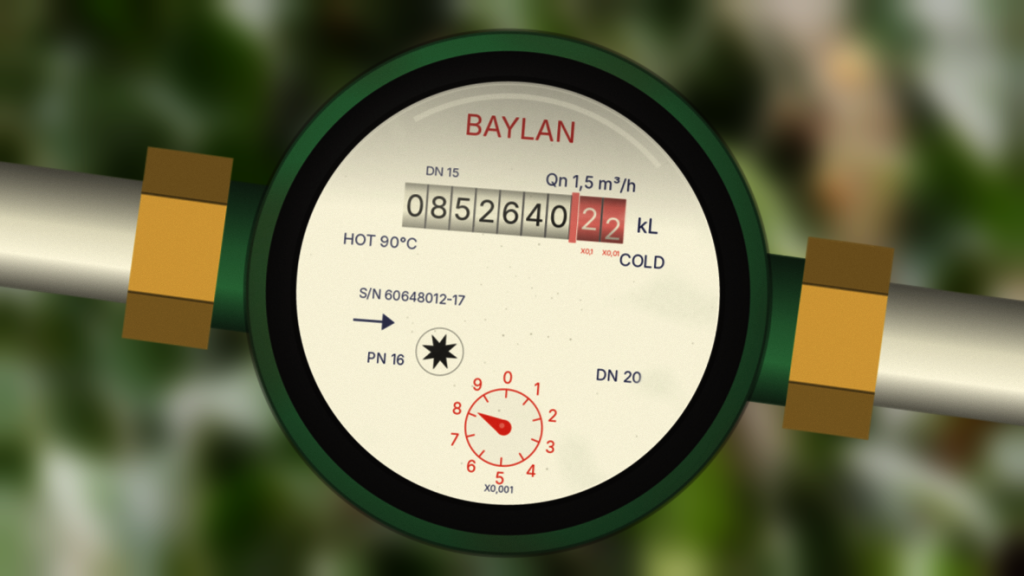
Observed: **852640.218** kL
